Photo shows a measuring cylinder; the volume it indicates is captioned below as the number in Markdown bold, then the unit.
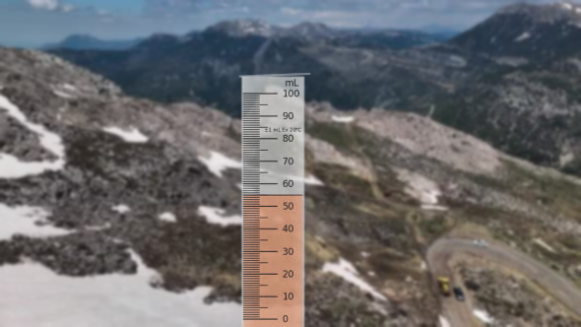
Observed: **55** mL
